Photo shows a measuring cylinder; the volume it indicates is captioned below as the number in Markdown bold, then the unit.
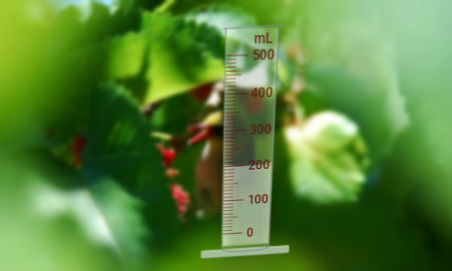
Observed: **200** mL
